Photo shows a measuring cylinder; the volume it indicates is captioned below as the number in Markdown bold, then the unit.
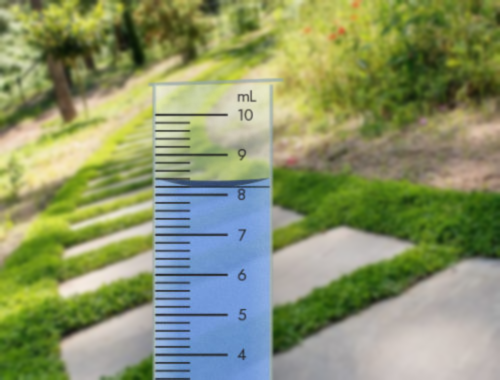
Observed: **8.2** mL
